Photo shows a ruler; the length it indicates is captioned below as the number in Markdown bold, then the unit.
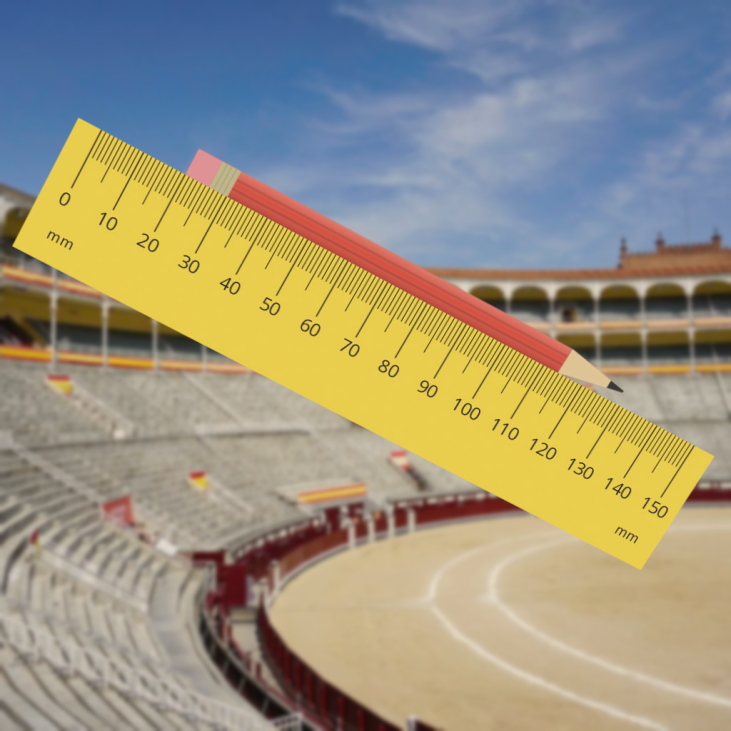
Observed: **109** mm
